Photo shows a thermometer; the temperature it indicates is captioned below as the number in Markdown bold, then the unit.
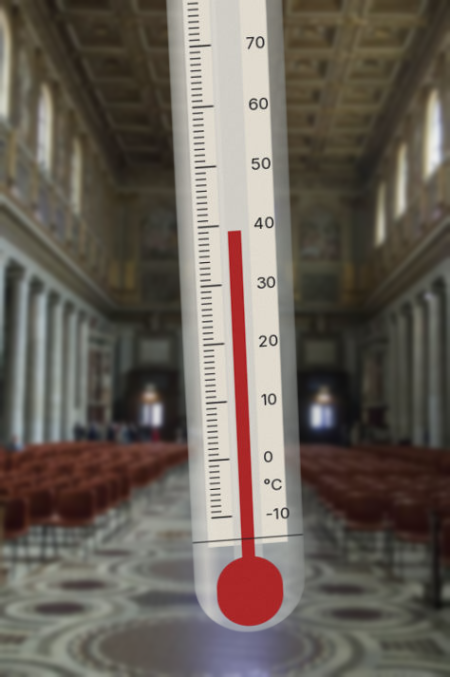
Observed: **39** °C
